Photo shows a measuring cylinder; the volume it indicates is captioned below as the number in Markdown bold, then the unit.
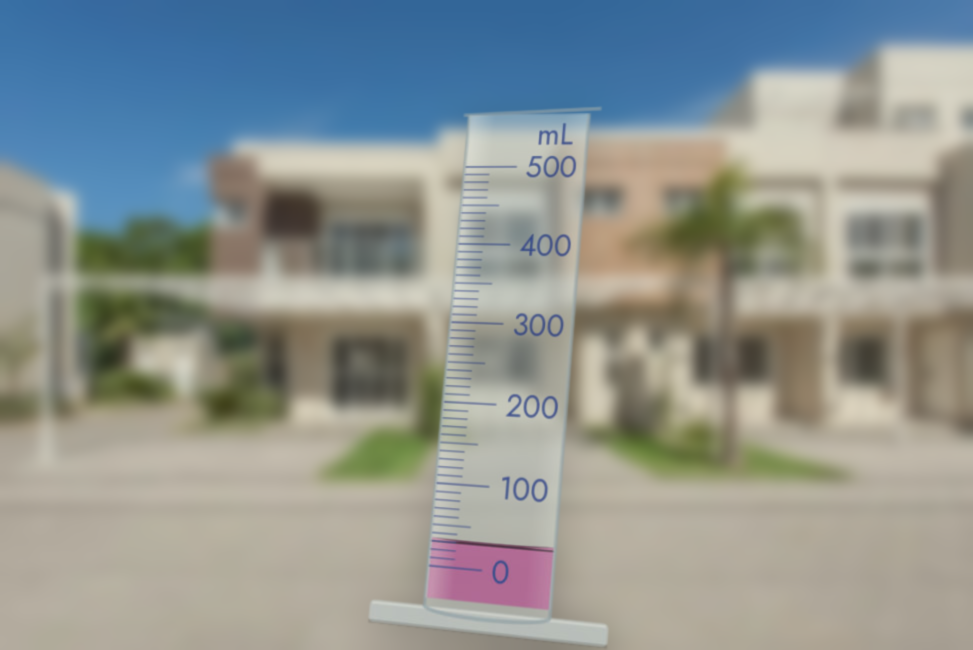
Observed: **30** mL
